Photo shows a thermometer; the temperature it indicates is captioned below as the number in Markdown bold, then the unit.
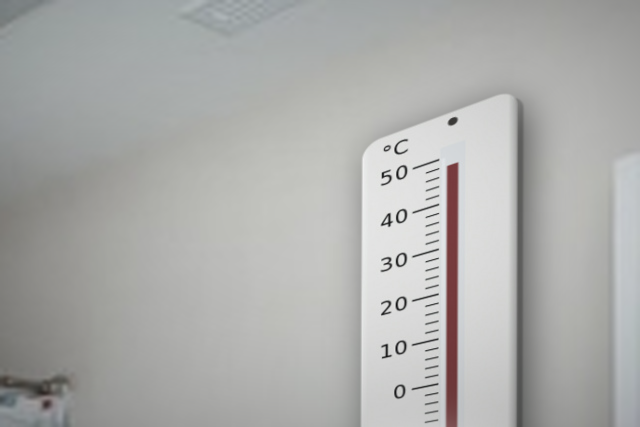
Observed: **48** °C
